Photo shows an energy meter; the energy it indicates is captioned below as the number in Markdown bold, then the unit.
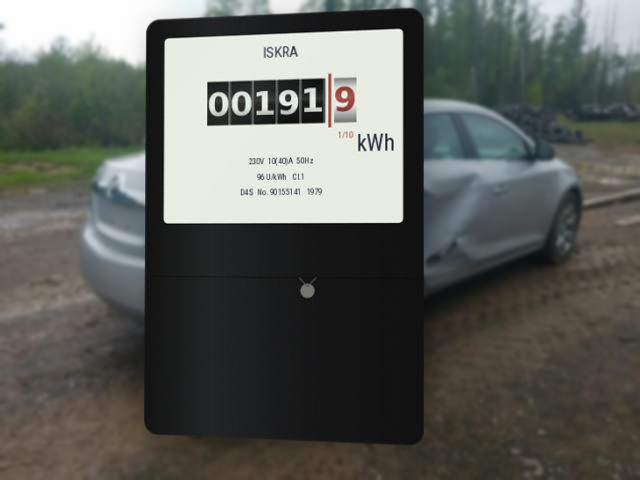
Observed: **191.9** kWh
